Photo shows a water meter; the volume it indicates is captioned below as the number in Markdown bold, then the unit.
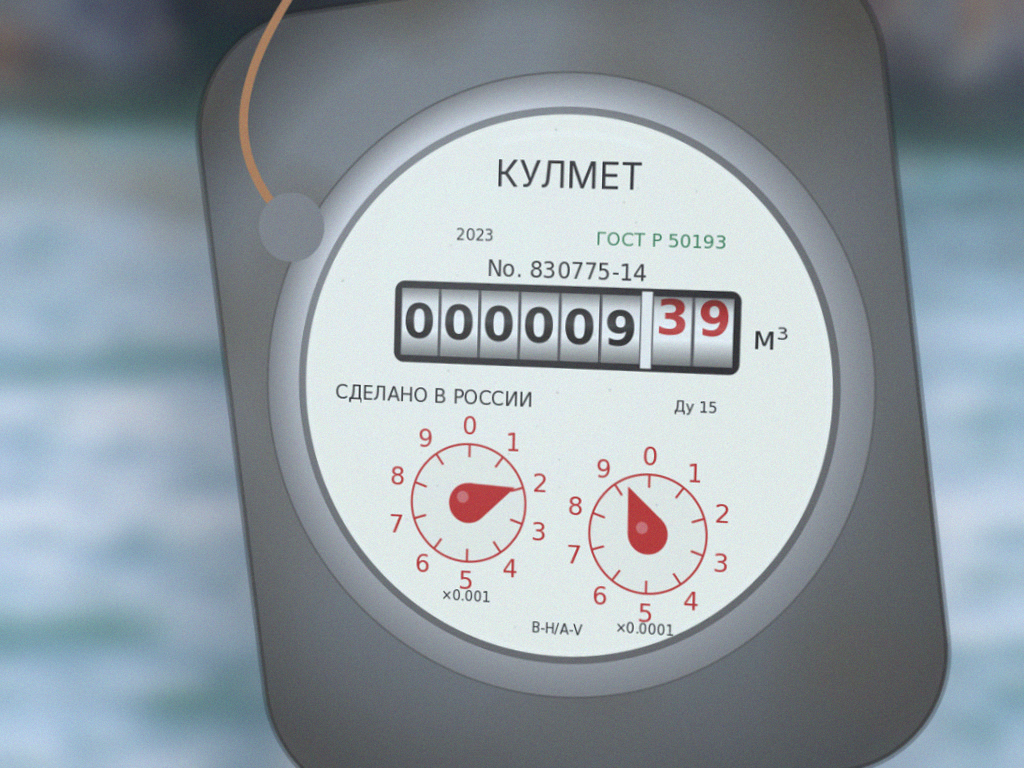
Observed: **9.3919** m³
